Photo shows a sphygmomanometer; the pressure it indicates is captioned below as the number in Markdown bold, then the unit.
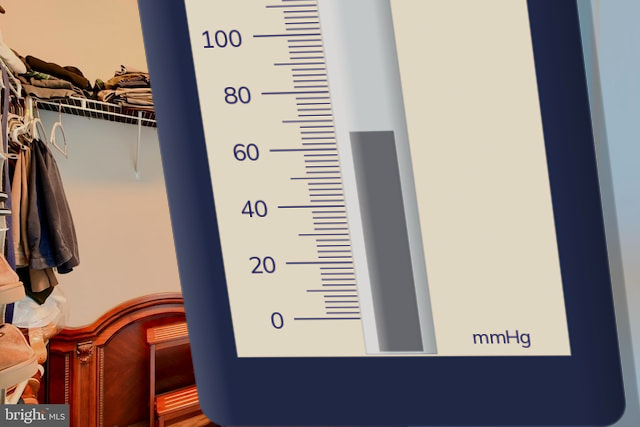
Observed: **66** mmHg
